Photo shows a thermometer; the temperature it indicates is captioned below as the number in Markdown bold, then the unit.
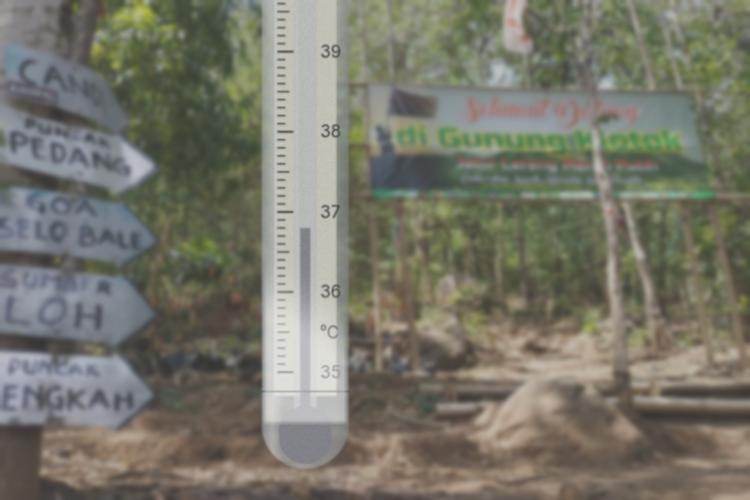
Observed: **36.8** °C
